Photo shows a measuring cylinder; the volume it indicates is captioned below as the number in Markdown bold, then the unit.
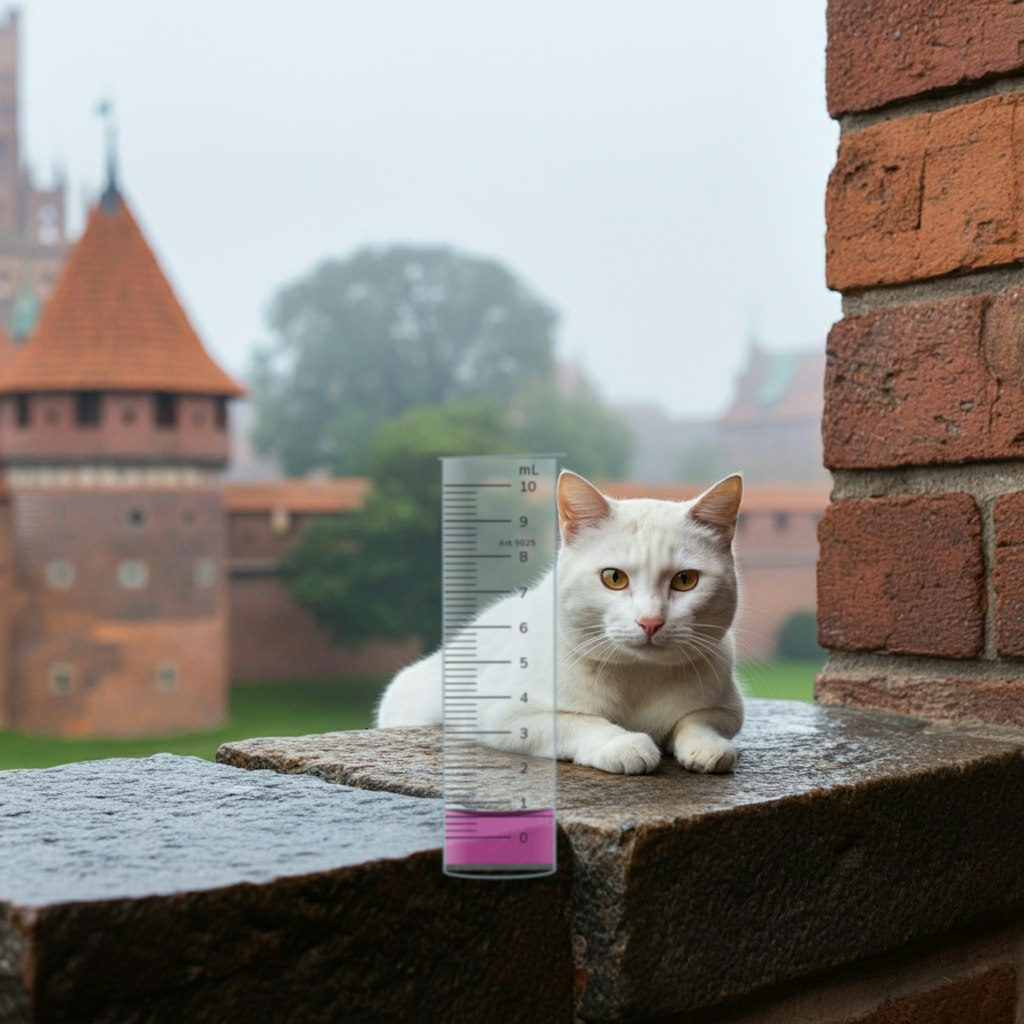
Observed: **0.6** mL
